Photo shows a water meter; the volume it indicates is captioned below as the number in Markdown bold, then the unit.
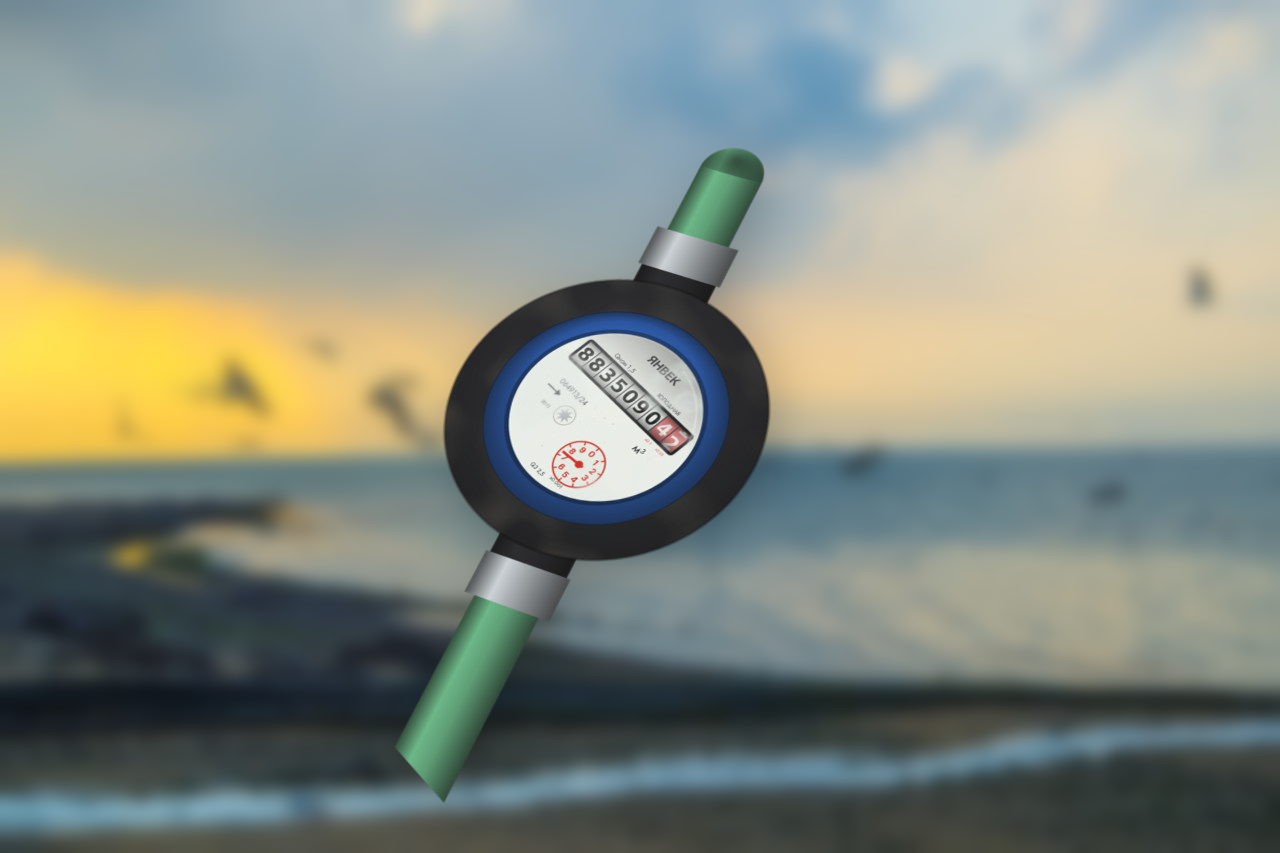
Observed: **8835090.417** m³
